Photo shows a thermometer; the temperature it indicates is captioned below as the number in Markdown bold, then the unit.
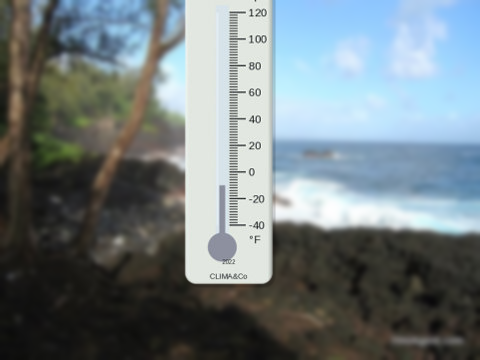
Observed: **-10** °F
